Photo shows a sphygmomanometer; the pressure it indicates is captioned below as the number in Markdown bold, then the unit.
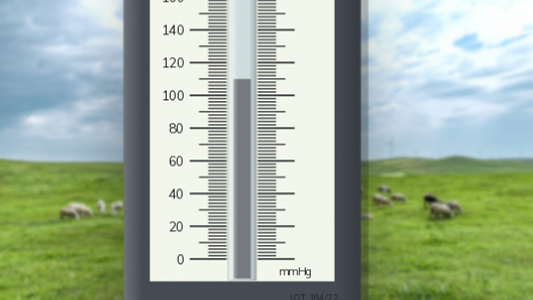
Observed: **110** mmHg
